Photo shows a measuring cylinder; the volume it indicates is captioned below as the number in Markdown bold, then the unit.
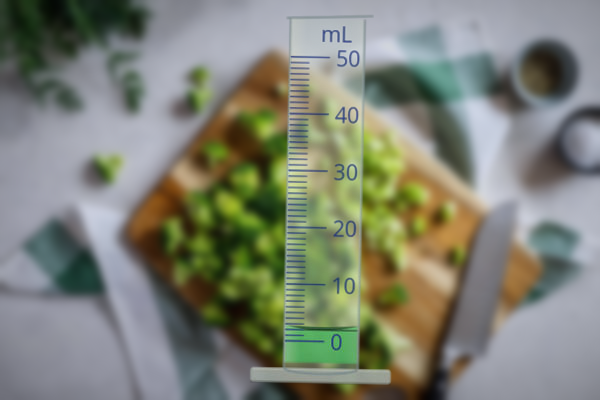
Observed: **2** mL
